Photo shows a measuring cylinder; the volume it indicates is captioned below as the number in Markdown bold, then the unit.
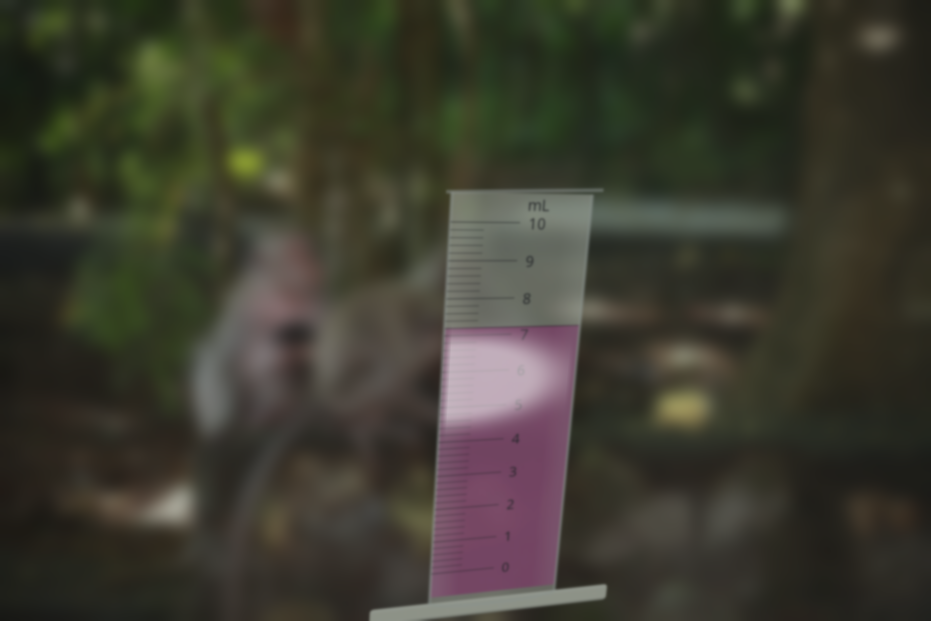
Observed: **7.2** mL
